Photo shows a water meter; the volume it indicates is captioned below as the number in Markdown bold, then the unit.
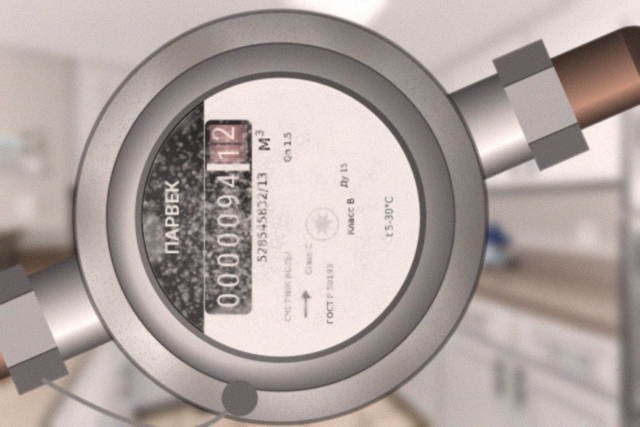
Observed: **94.12** m³
